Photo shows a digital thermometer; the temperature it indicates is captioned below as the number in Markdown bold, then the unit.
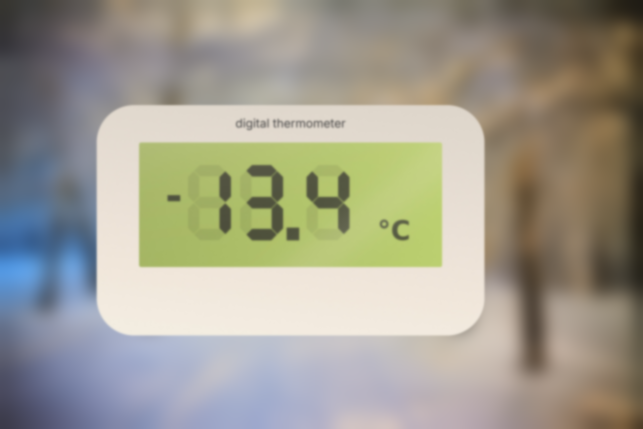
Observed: **-13.4** °C
